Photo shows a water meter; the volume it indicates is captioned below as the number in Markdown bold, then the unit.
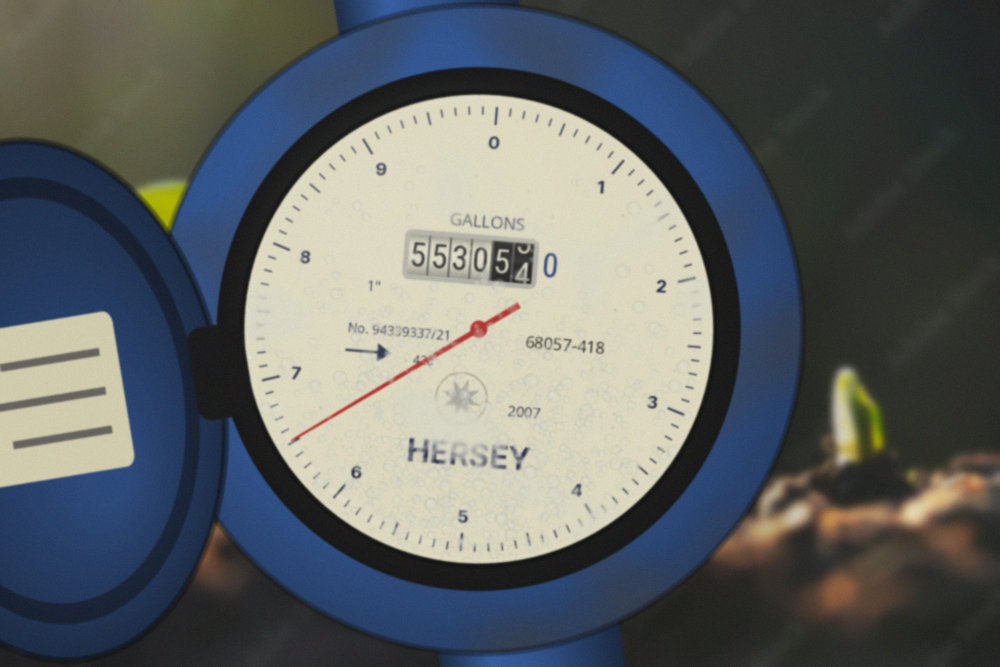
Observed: **5530536.5** gal
